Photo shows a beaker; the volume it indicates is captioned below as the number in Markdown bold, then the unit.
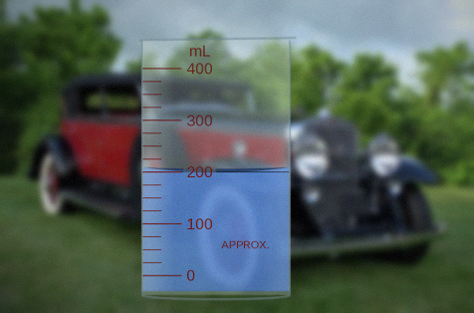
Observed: **200** mL
